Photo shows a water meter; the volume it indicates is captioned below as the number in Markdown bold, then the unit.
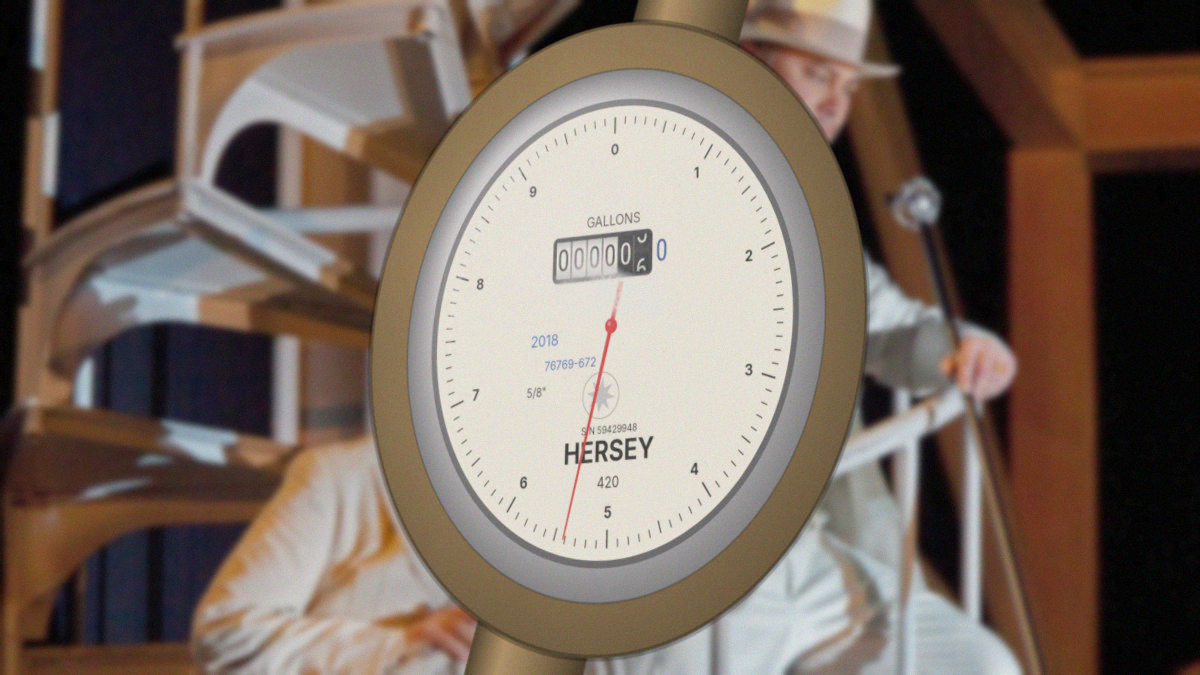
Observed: **55.4** gal
